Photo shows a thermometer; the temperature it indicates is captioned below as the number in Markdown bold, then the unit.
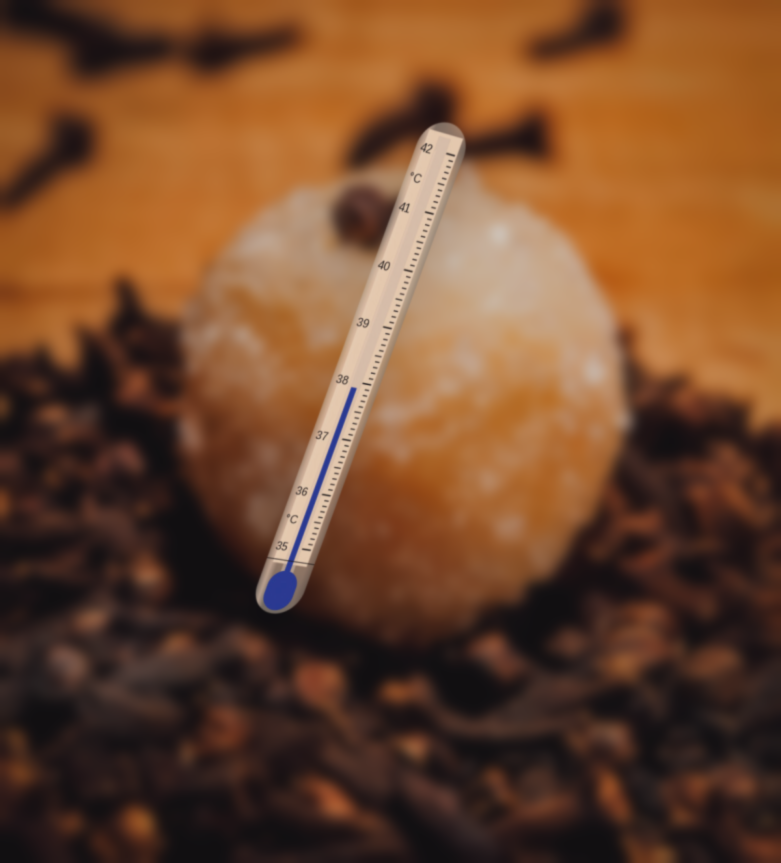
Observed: **37.9** °C
